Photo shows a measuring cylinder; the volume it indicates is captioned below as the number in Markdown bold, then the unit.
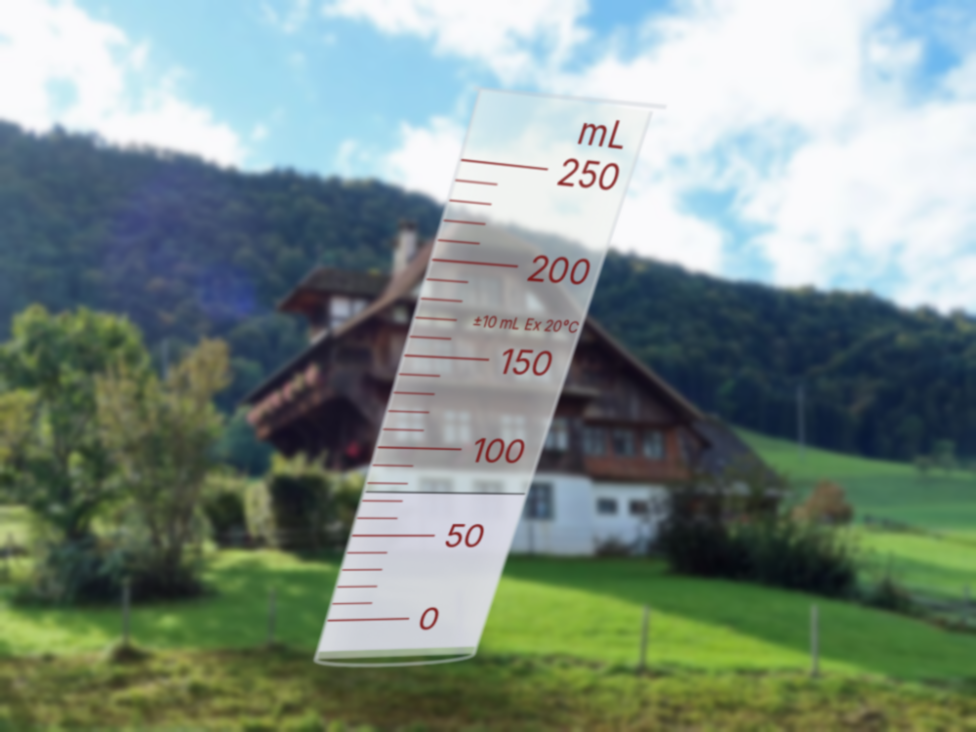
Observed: **75** mL
